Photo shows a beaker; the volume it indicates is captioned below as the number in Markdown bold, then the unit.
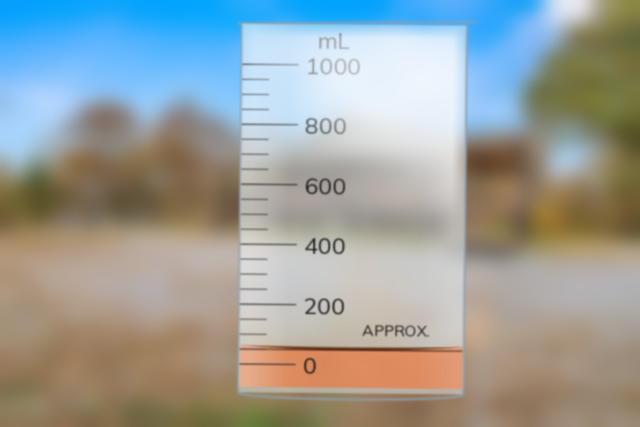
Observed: **50** mL
